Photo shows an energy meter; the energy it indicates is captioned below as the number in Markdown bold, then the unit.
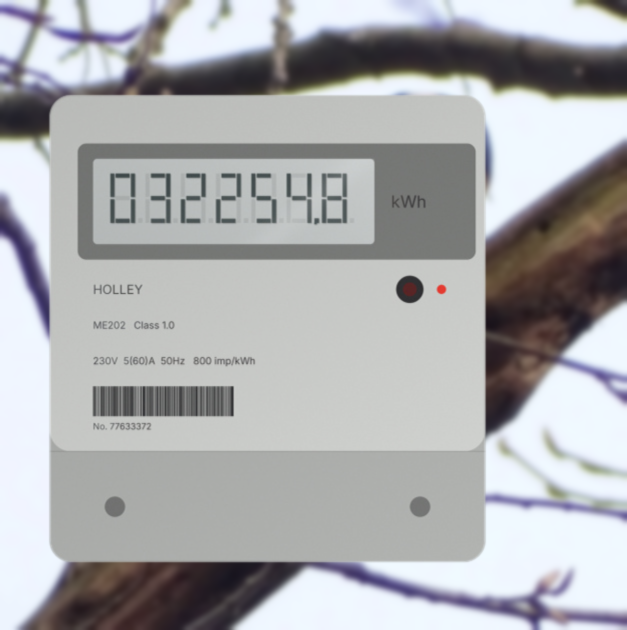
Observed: **32254.8** kWh
